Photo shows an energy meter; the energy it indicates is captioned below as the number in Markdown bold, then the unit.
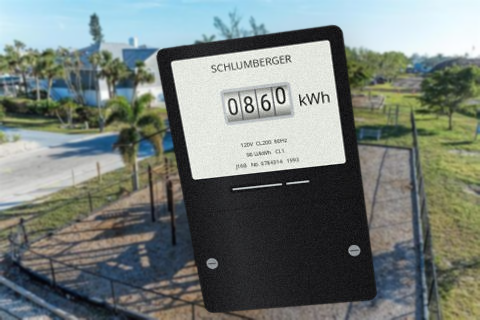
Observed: **860** kWh
